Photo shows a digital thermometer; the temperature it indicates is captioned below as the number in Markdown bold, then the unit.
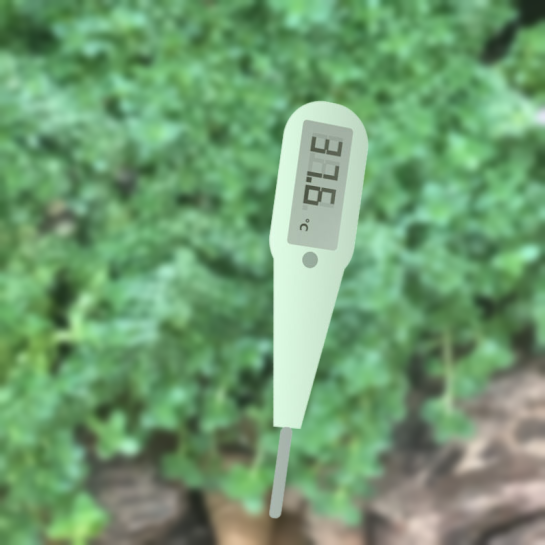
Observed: **37.6** °C
